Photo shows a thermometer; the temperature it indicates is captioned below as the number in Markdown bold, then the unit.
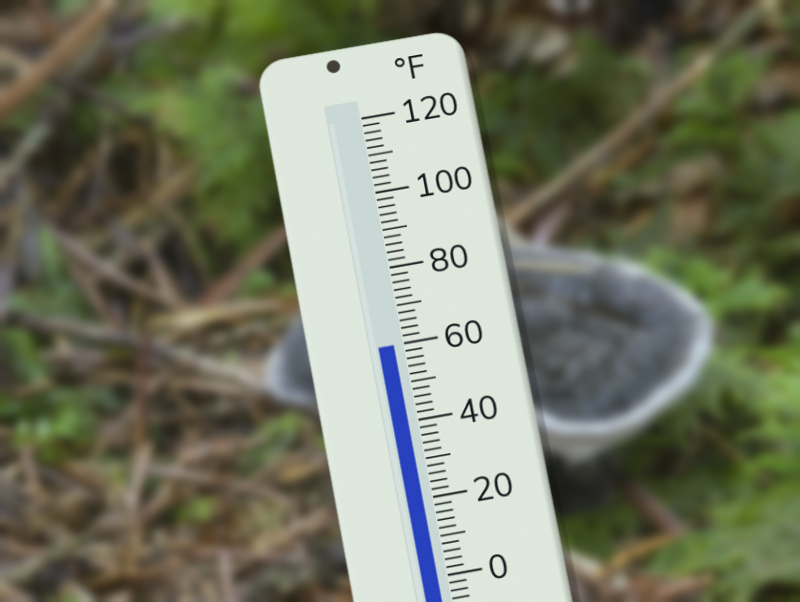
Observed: **60** °F
